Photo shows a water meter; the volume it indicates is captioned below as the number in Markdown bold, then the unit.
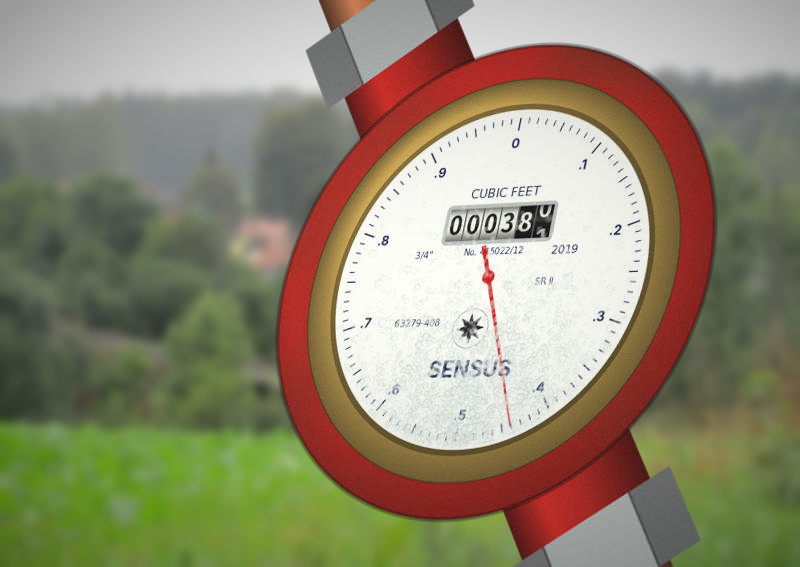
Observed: **380.44** ft³
